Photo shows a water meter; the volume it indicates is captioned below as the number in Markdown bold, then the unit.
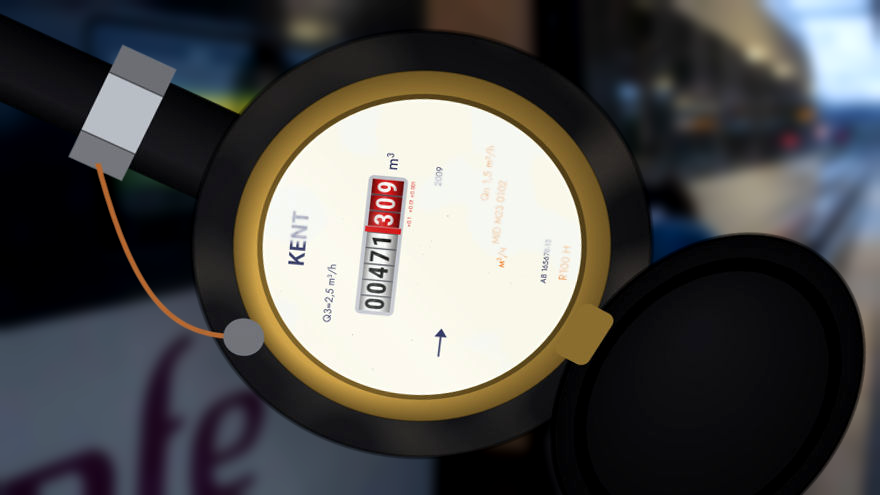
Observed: **471.309** m³
